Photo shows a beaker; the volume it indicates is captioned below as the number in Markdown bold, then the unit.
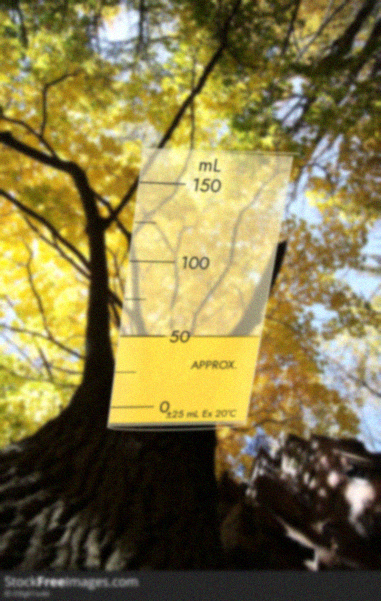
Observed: **50** mL
